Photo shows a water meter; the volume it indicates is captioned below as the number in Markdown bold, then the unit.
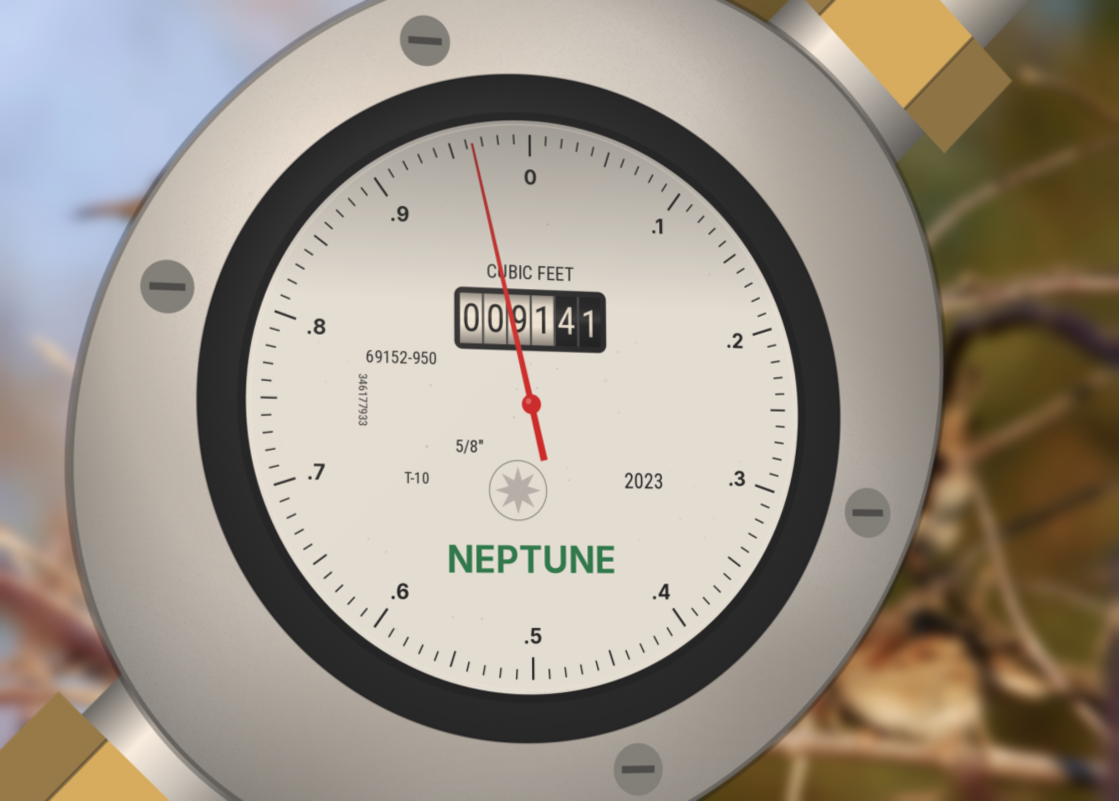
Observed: **9140.96** ft³
